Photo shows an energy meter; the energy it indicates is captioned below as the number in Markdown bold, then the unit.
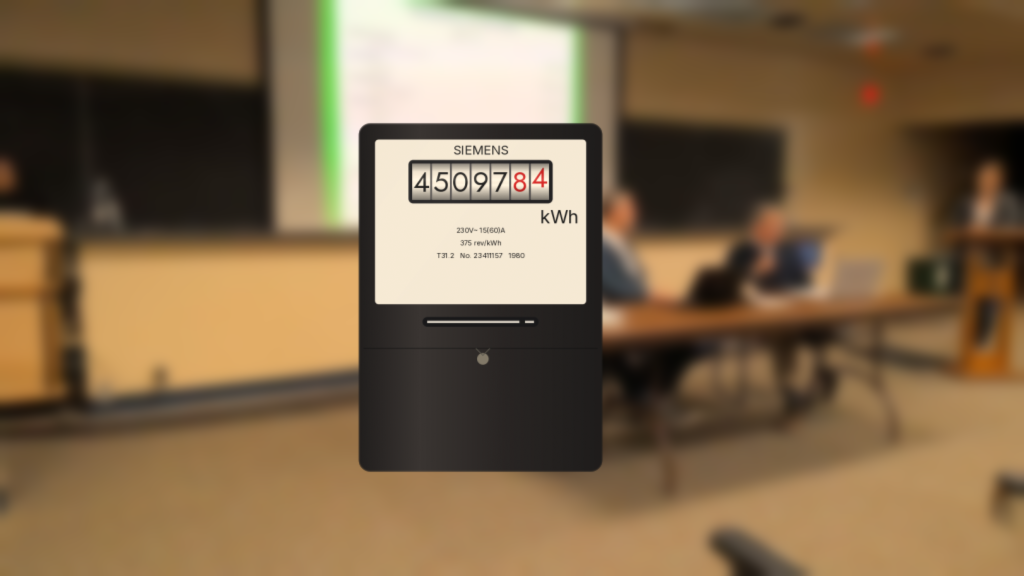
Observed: **45097.84** kWh
